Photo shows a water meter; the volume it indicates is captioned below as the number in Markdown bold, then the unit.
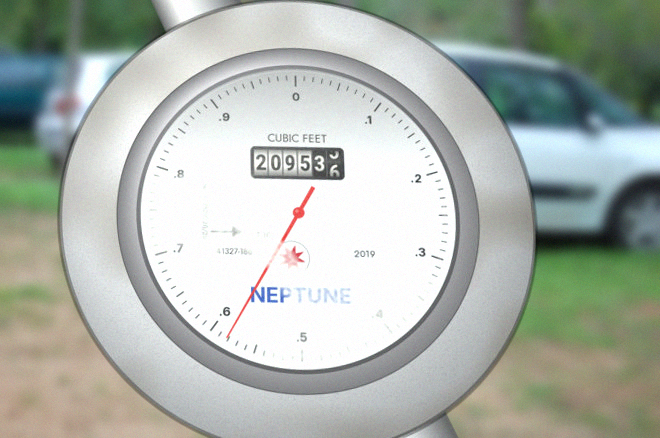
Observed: **209535.58** ft³
